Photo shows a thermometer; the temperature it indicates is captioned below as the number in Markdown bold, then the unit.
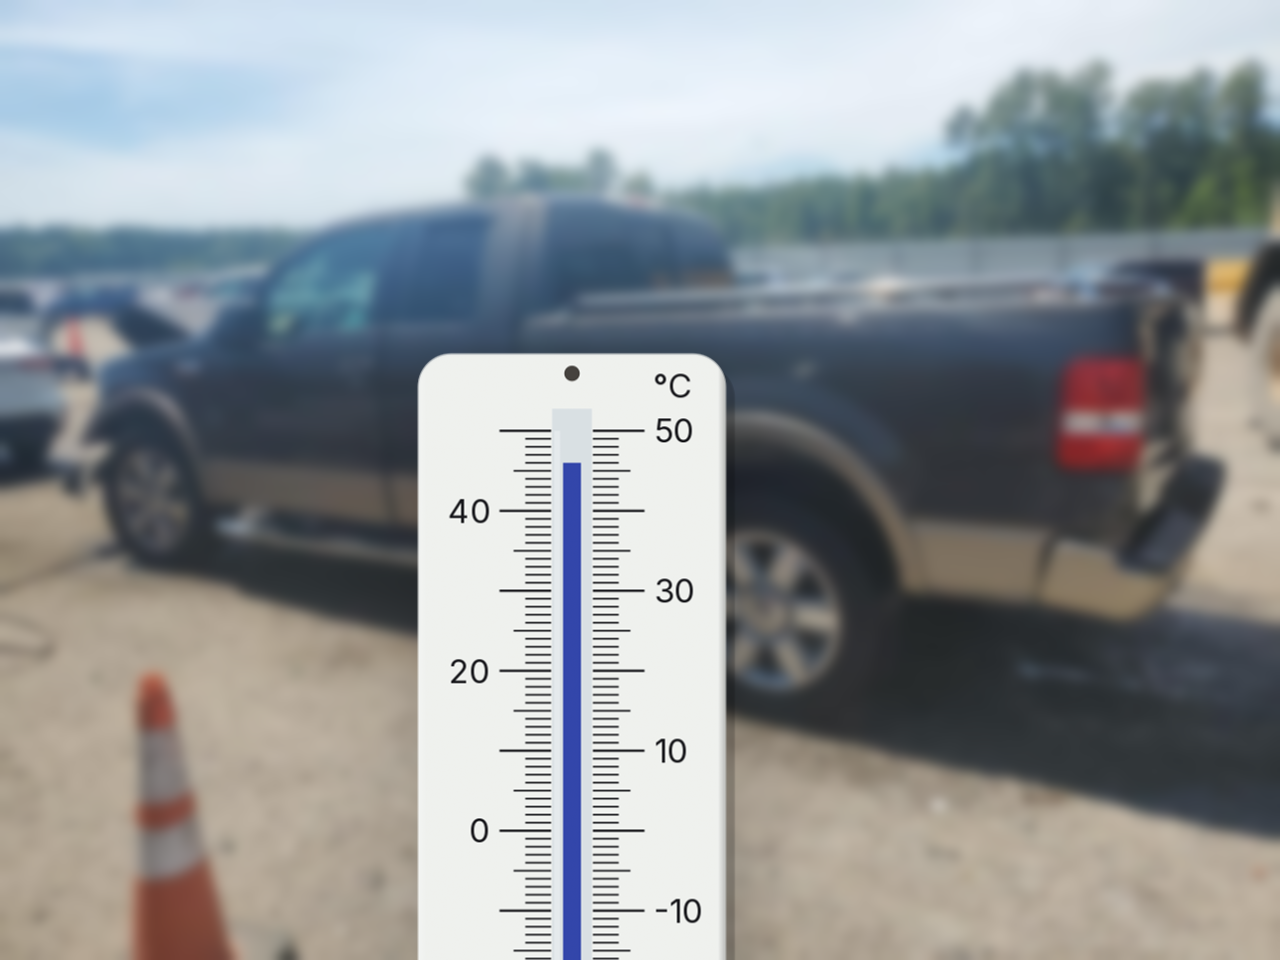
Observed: **46** °C
